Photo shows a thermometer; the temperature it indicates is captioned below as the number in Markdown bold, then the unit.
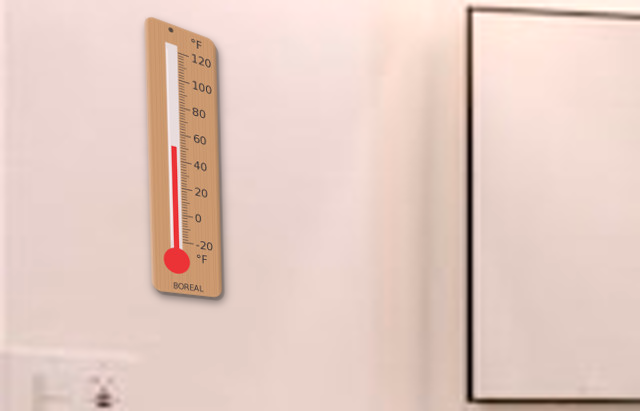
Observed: **50** °F
